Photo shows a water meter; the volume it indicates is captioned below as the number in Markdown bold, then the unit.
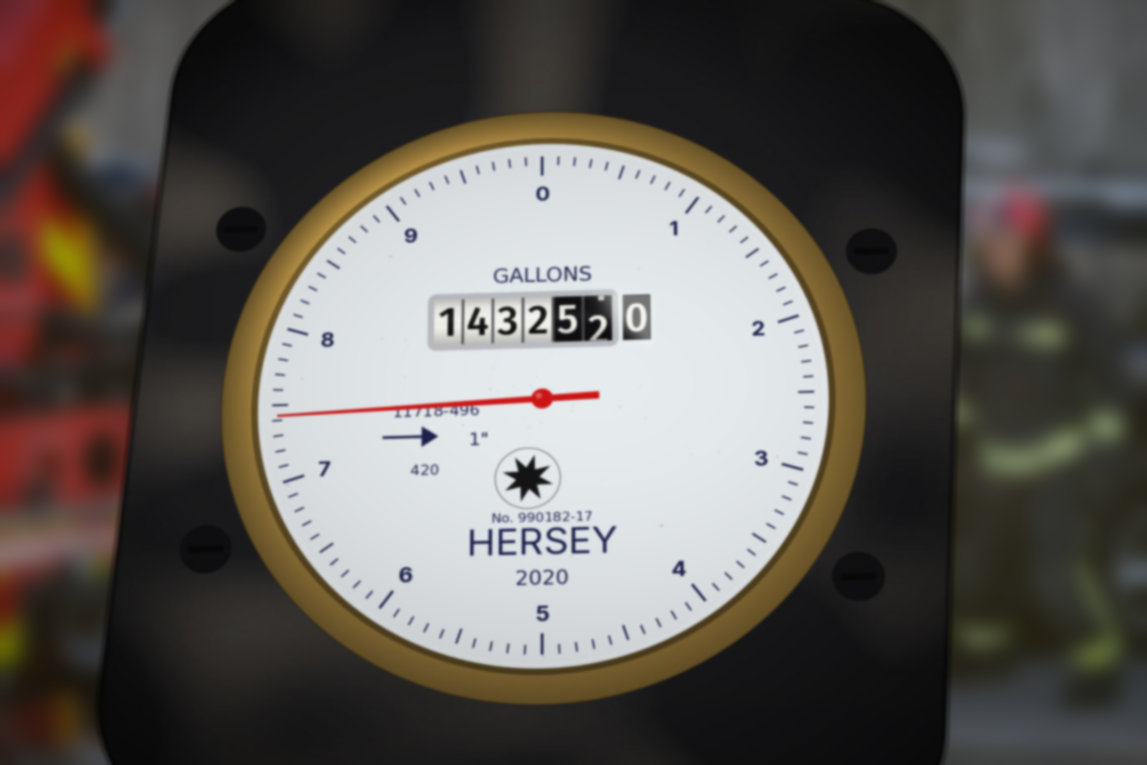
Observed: **1432517.4** gal
